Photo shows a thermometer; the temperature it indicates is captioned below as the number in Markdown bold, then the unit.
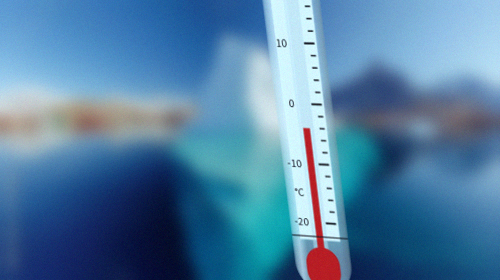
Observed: **-4** °C
